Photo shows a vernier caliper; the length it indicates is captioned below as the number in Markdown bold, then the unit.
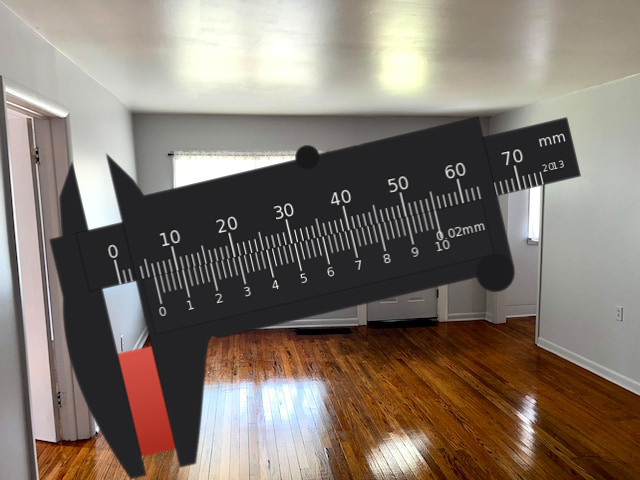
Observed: **6.0** mm
